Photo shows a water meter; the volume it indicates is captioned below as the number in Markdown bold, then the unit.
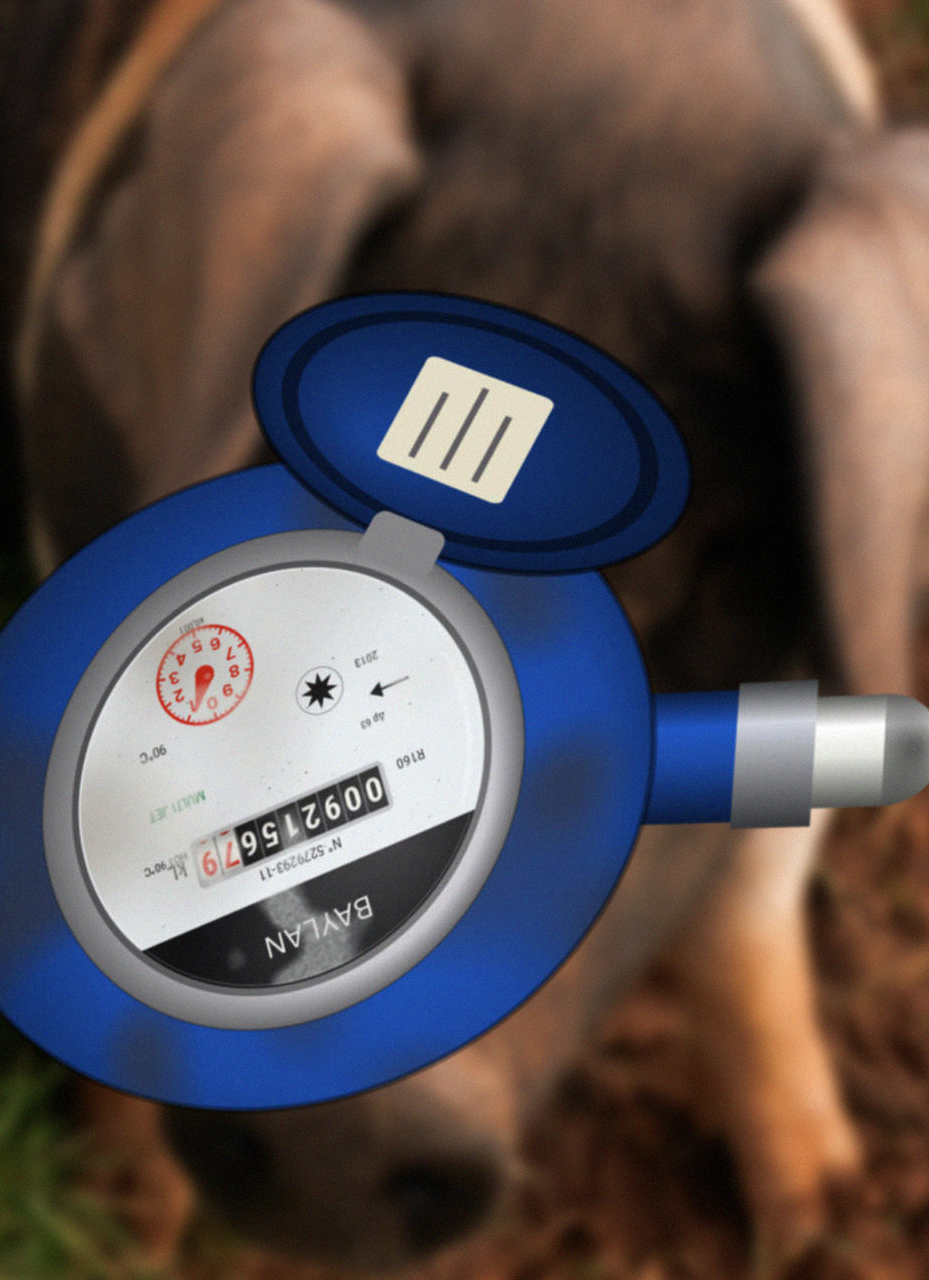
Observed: **92156.790** kL
